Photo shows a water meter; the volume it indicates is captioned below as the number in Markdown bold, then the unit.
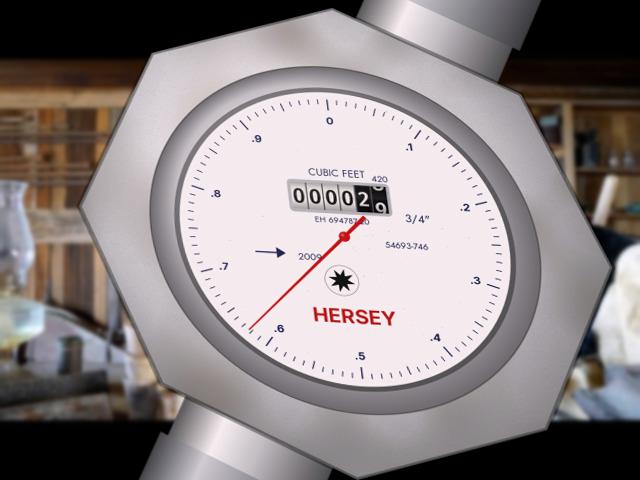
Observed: **28.62** ft³
